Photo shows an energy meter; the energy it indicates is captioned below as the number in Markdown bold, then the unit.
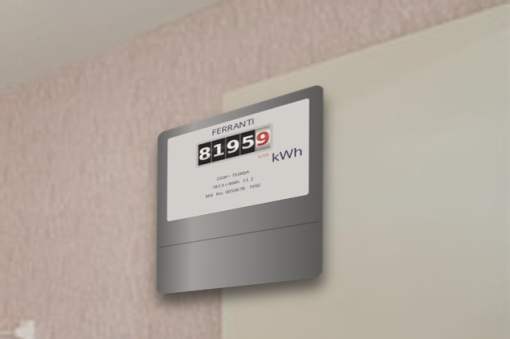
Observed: **8195.9** kWh
